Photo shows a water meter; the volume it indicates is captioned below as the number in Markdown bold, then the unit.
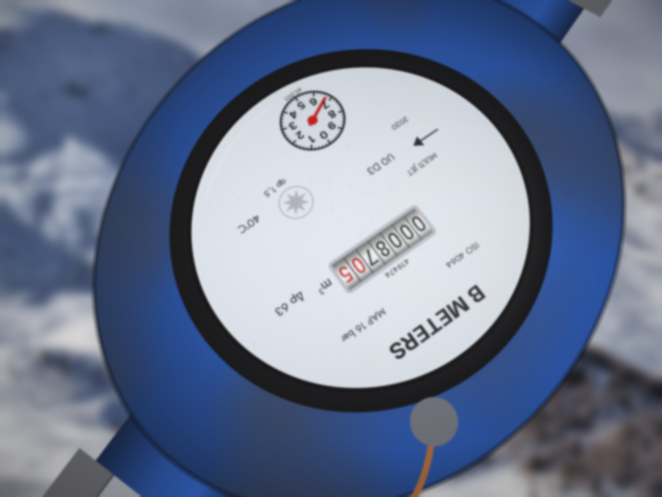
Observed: **87.056** m³
